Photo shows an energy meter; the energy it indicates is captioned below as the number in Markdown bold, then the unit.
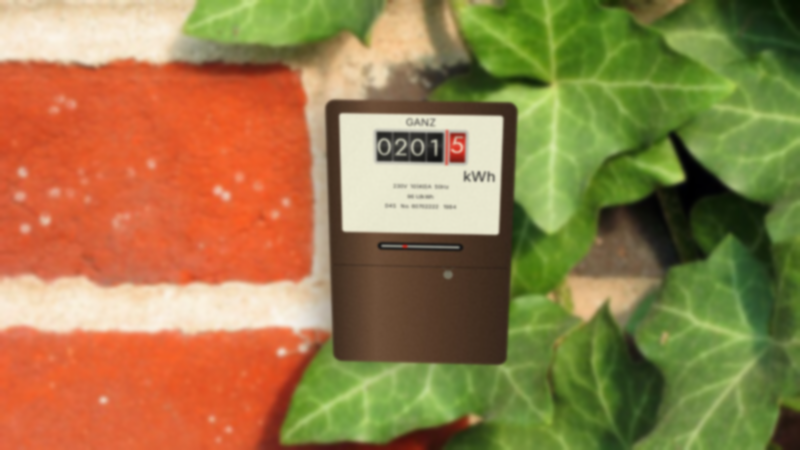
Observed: **201.5** kWh
